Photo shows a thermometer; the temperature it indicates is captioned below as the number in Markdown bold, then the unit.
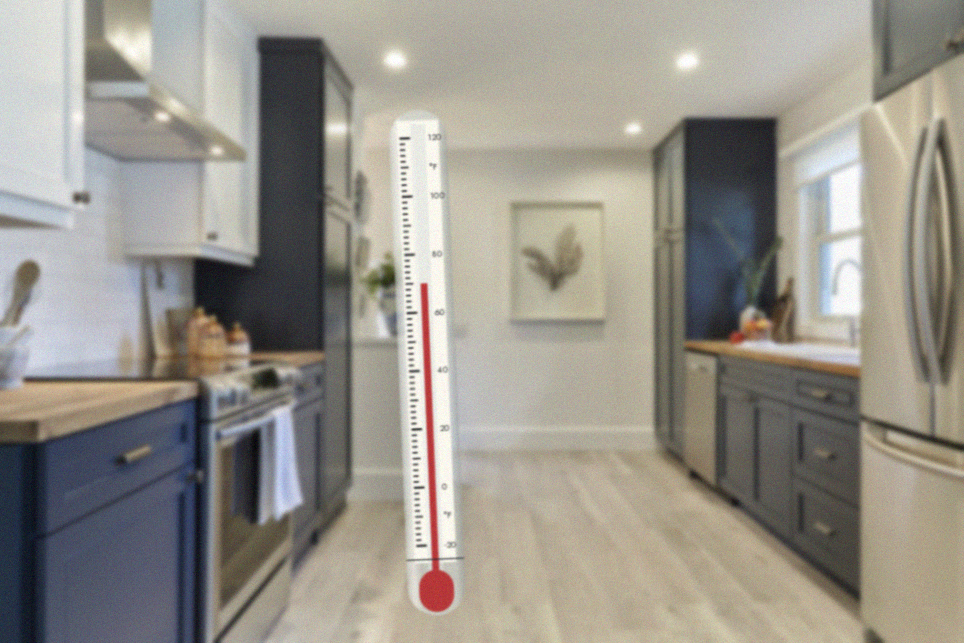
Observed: **70** °F
